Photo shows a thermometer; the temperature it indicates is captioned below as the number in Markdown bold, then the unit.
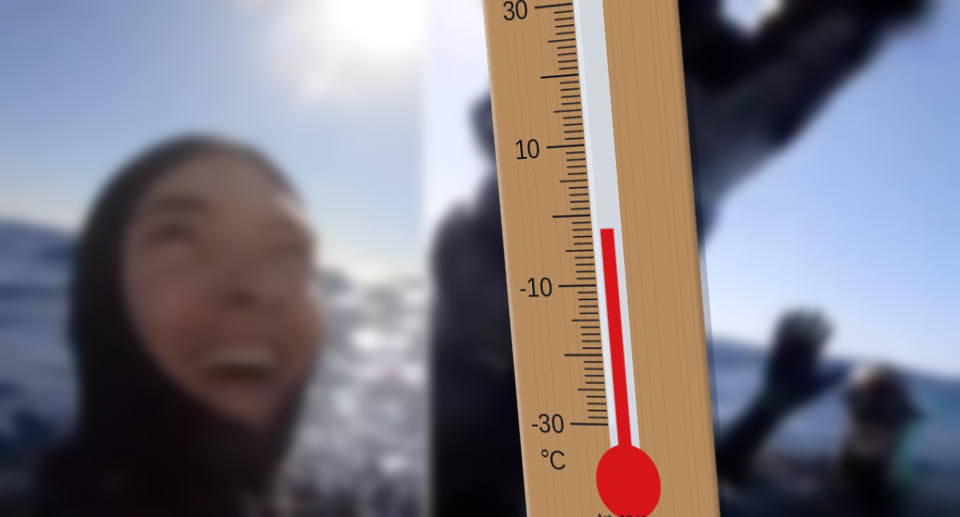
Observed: **-2** °C
